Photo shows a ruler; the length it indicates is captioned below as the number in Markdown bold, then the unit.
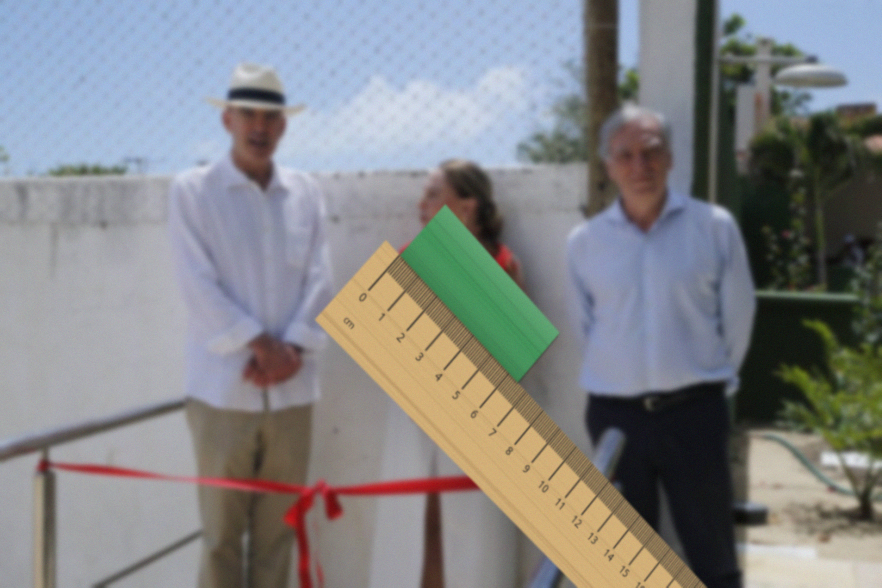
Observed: **6.5** cm
